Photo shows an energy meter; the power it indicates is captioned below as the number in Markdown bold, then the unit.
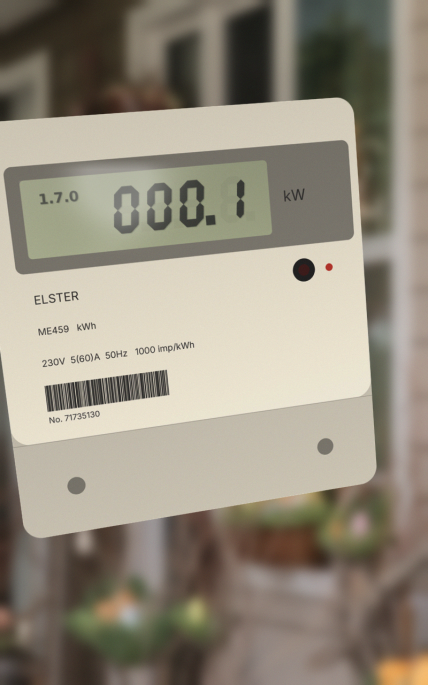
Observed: **0.1** kW
